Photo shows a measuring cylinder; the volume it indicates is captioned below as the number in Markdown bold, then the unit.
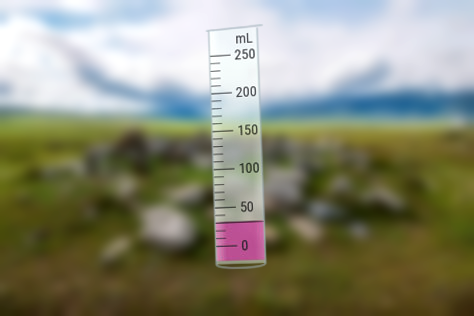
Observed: **30** mL
